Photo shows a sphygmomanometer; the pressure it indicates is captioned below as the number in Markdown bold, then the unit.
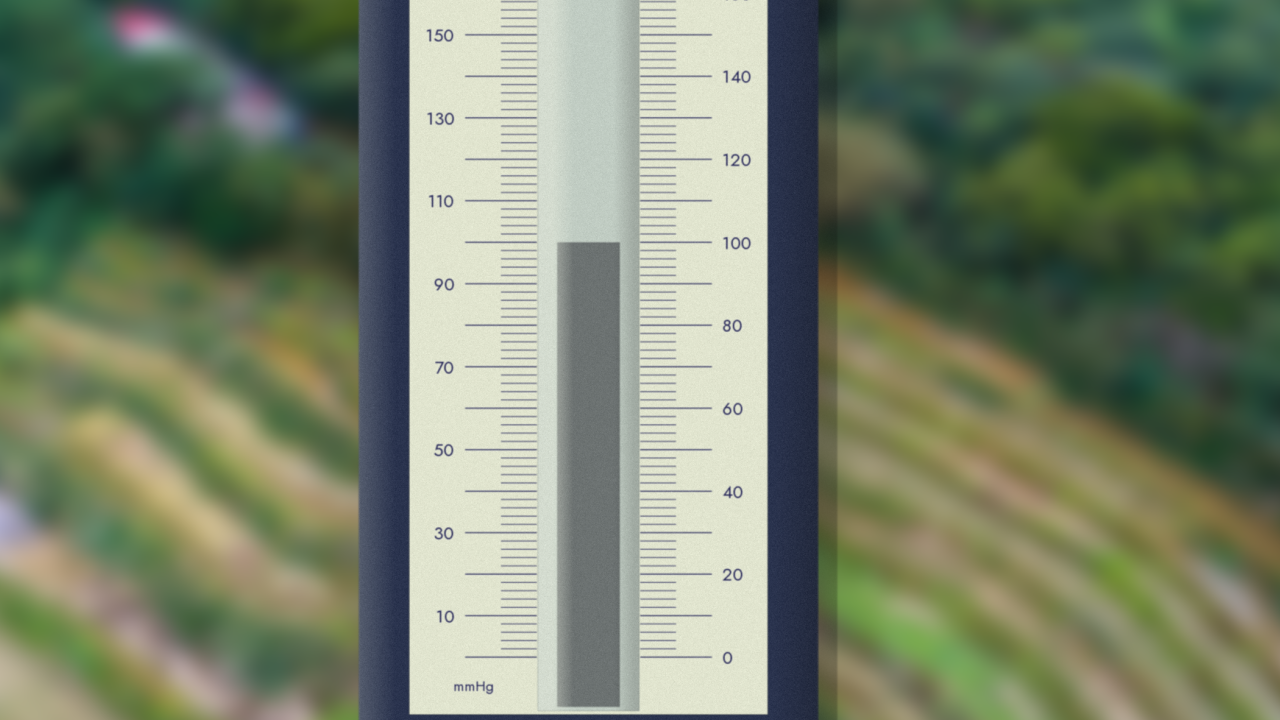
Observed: **100** mmHg
